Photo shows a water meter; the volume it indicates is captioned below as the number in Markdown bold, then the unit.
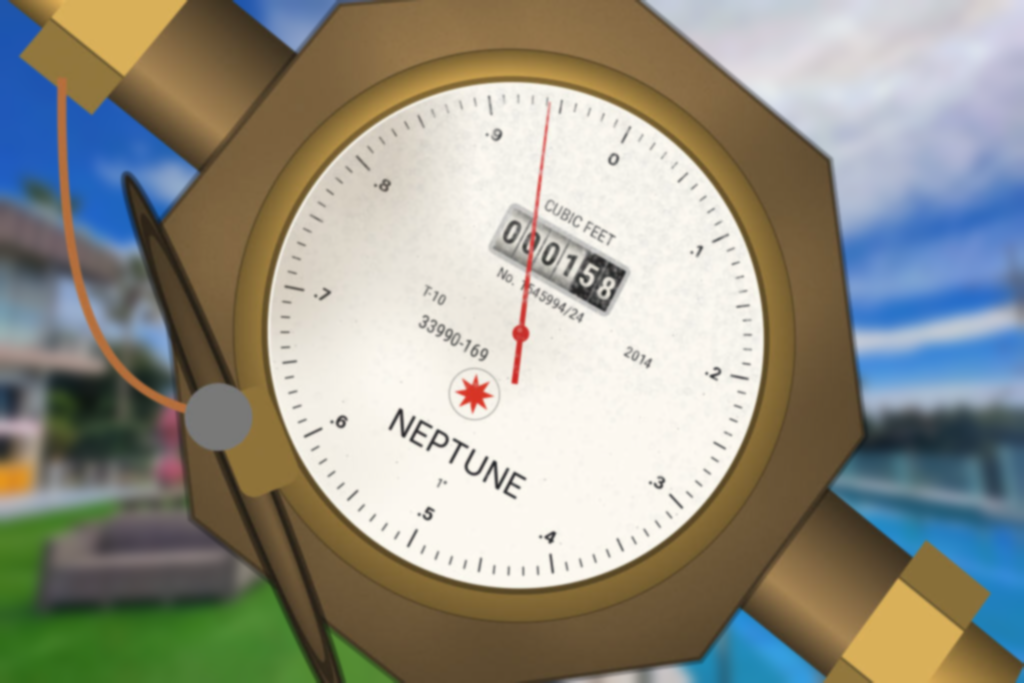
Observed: **157.94** ft³
